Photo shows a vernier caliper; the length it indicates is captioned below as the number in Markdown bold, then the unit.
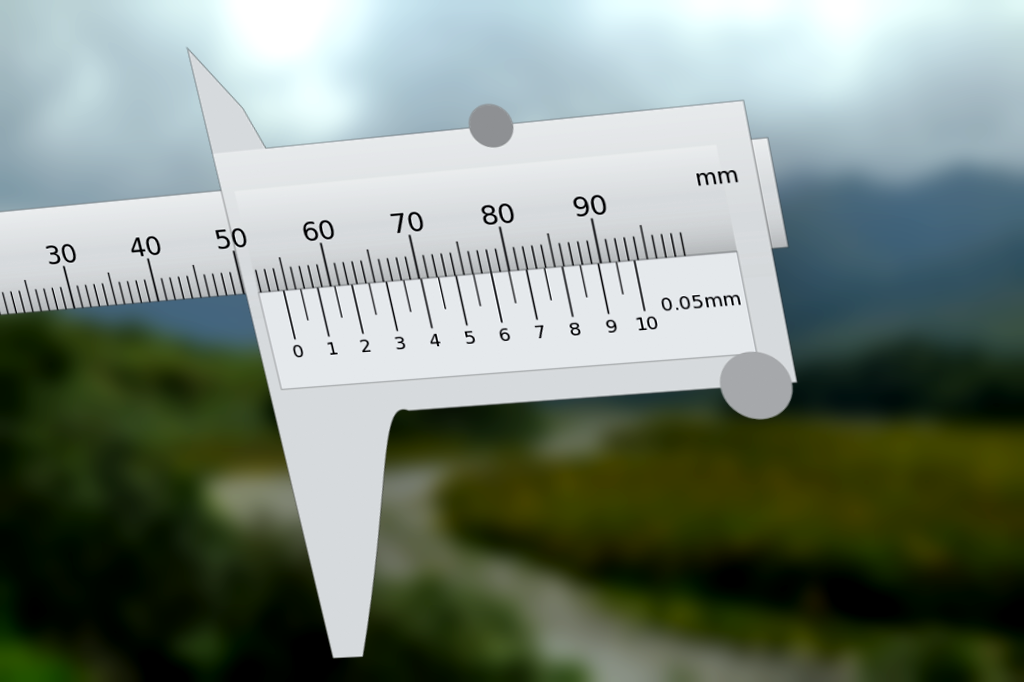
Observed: **54.6** mm
